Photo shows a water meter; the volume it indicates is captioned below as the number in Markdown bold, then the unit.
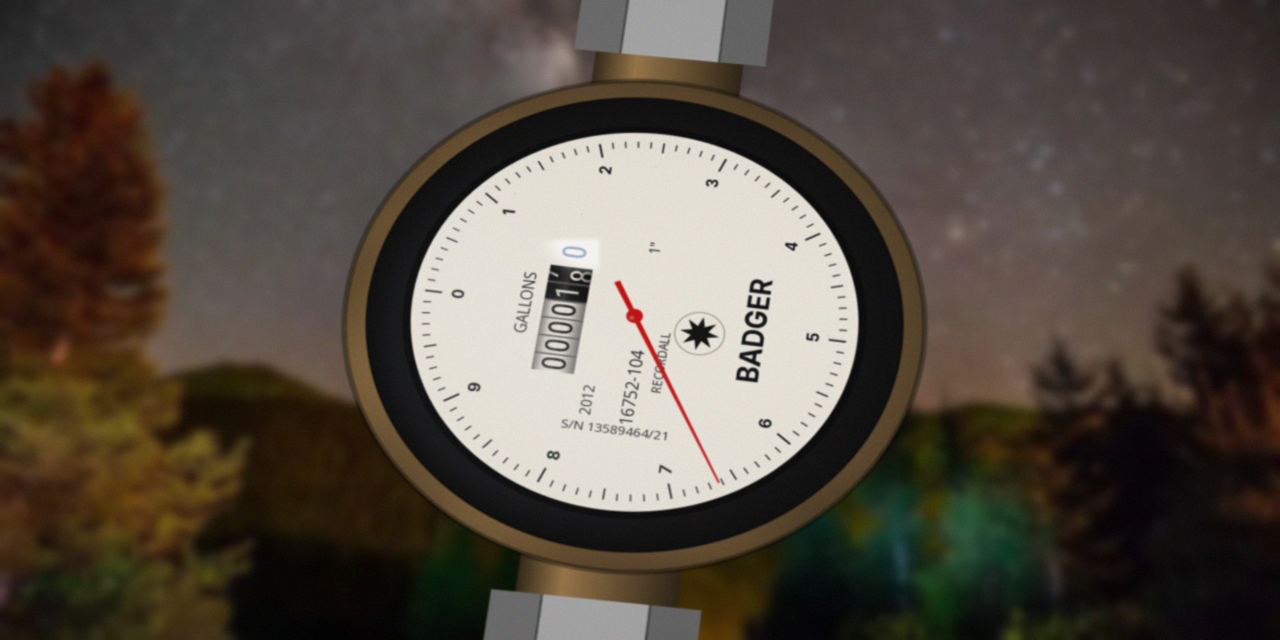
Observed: **176.6** gal
